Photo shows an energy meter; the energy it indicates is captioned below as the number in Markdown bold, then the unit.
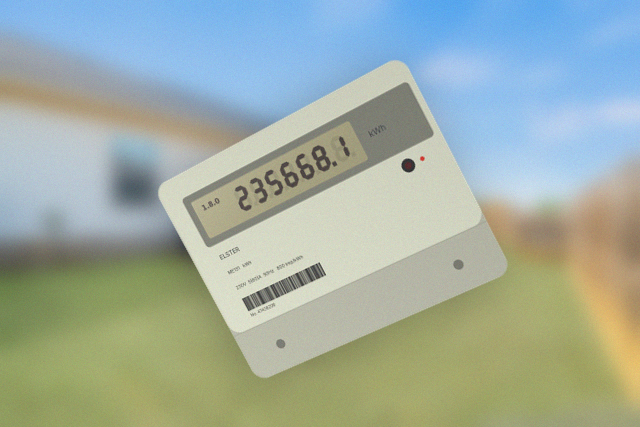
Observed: **235668.1** kWh
